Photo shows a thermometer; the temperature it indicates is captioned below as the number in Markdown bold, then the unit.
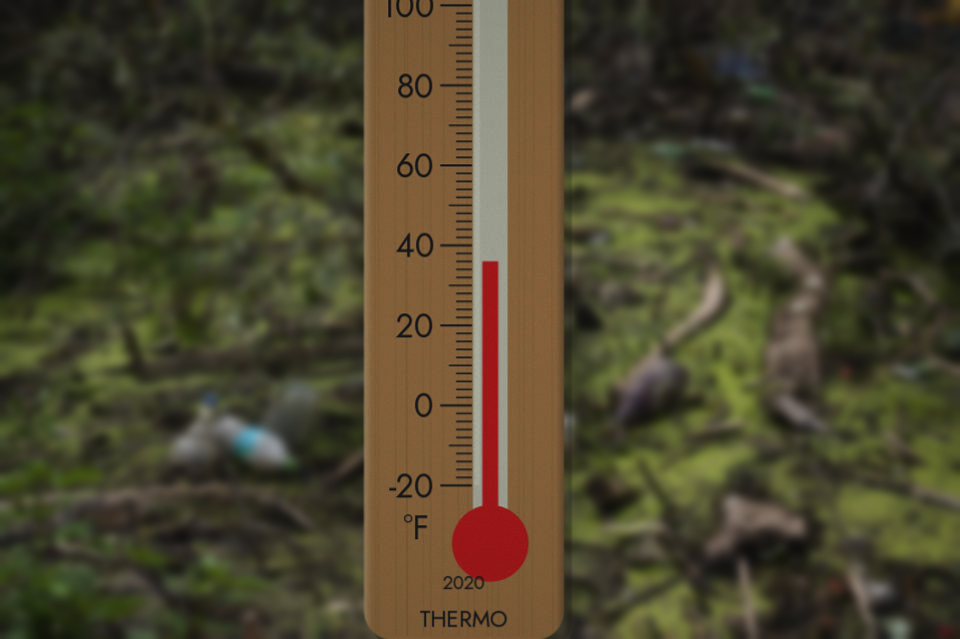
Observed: **36** °F
